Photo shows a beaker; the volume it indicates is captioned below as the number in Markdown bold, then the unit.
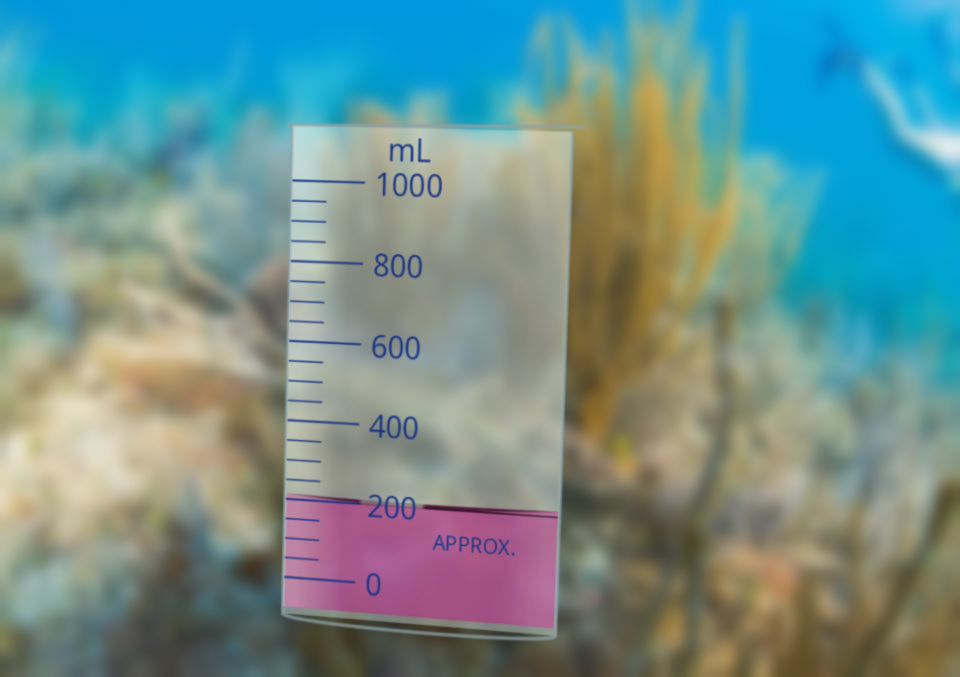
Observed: **200** mL
